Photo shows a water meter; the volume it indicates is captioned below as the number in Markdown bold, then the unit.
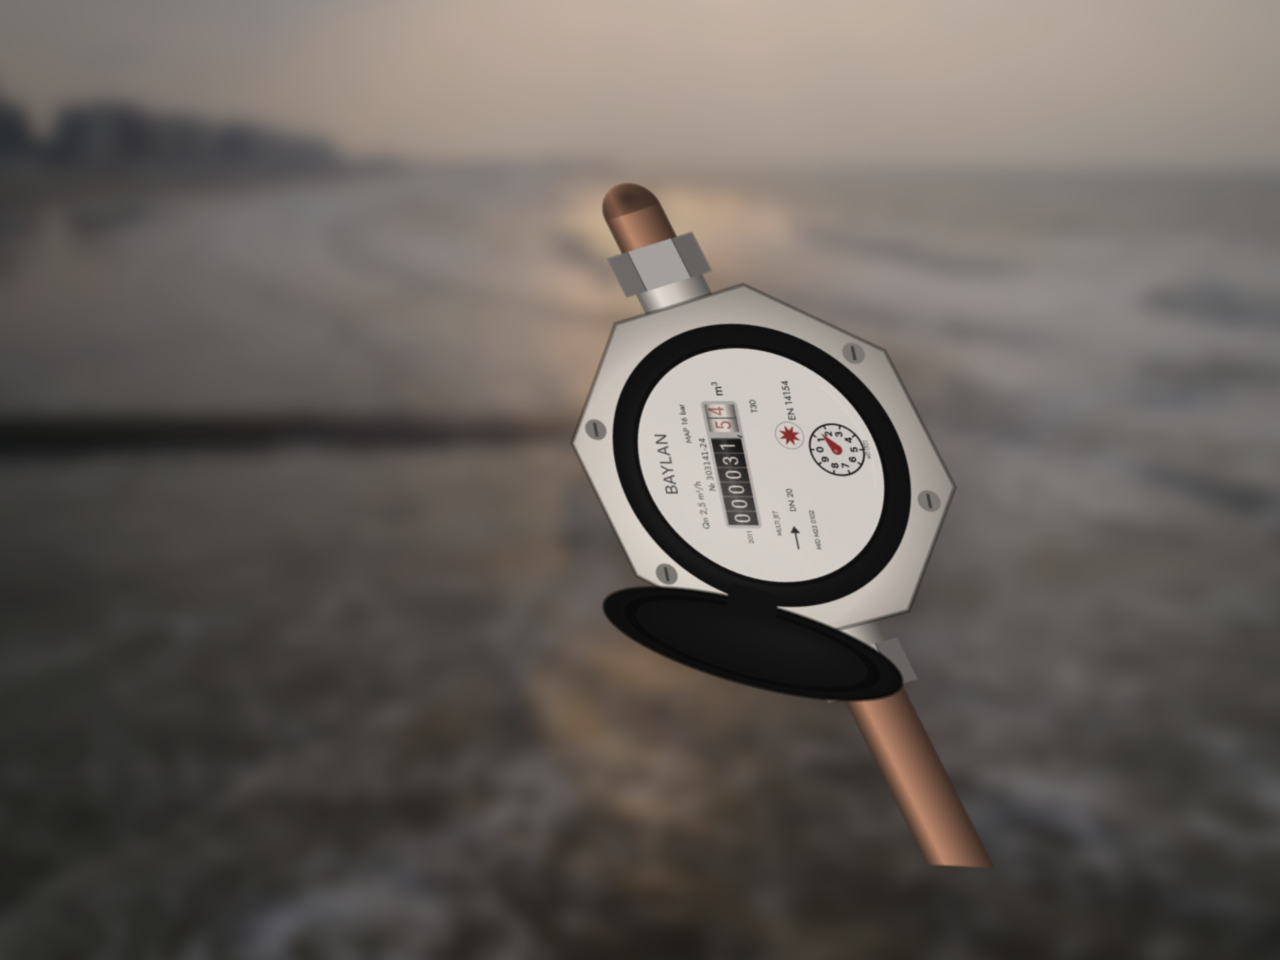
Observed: **31.541** m³
